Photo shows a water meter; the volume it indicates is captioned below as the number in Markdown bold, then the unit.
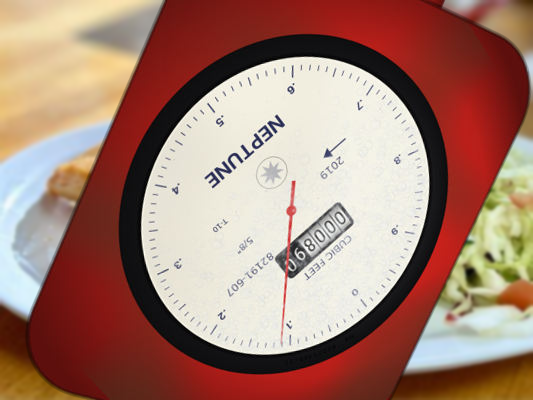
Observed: **890.11** ft³
